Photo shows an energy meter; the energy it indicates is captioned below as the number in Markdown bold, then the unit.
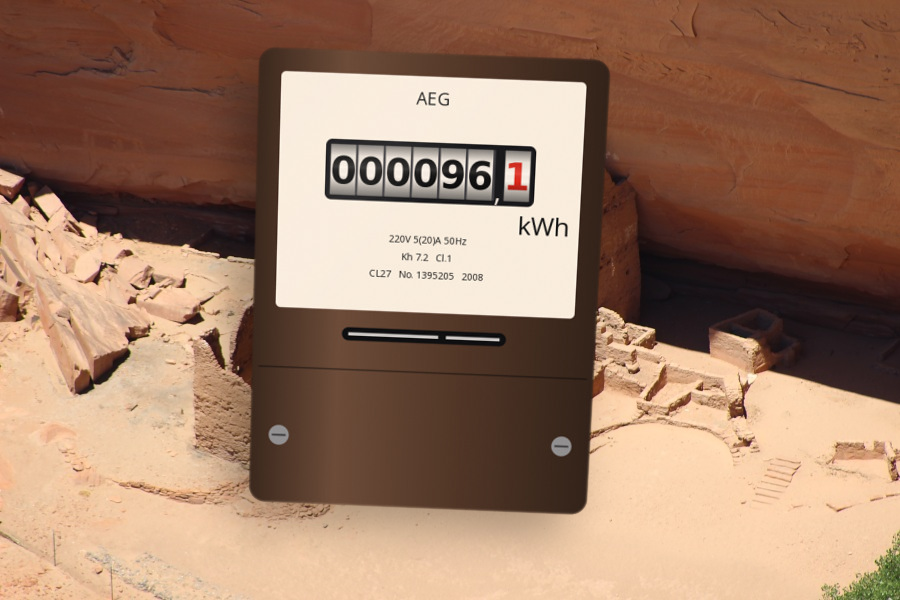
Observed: **96.1** kWh
